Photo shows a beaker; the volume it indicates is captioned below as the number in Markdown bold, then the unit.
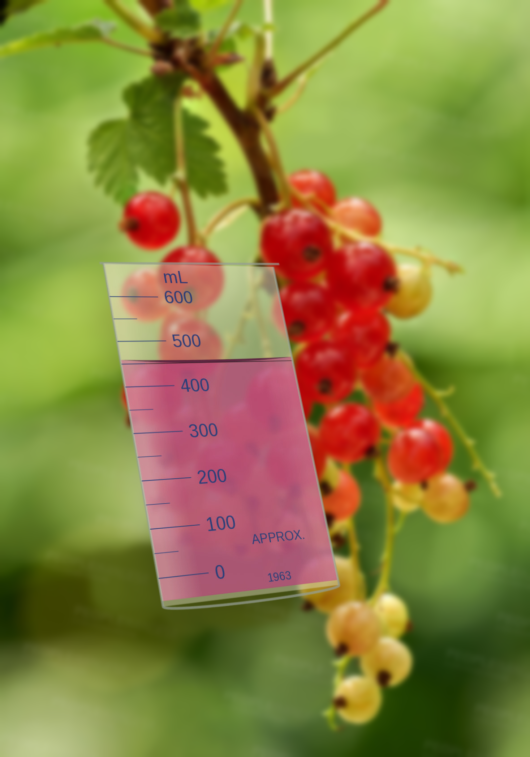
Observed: **450** mL
